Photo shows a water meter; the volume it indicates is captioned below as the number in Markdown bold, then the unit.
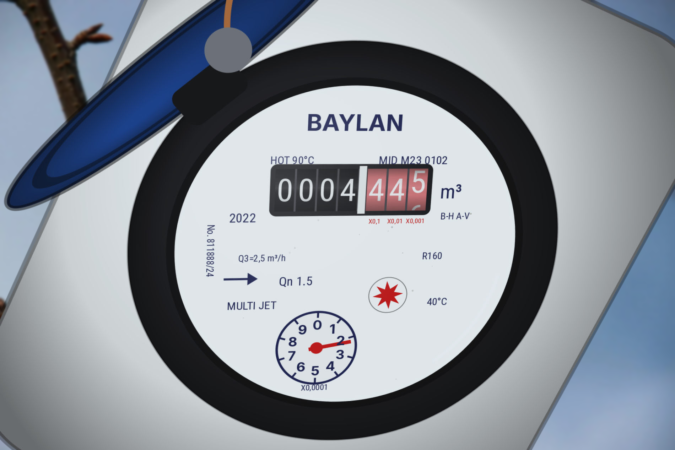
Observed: **4.4452** m³
